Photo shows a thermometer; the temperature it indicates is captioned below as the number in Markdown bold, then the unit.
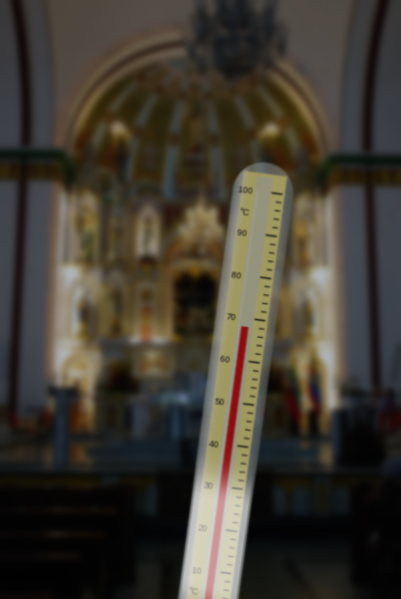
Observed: **68** °C
